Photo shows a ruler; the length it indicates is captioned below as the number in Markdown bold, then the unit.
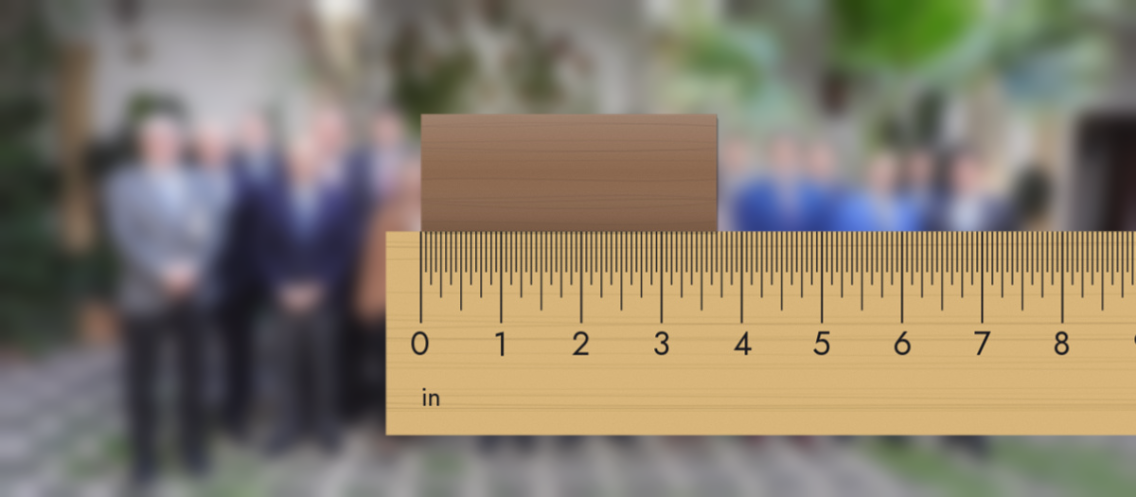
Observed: **3.6875** in
